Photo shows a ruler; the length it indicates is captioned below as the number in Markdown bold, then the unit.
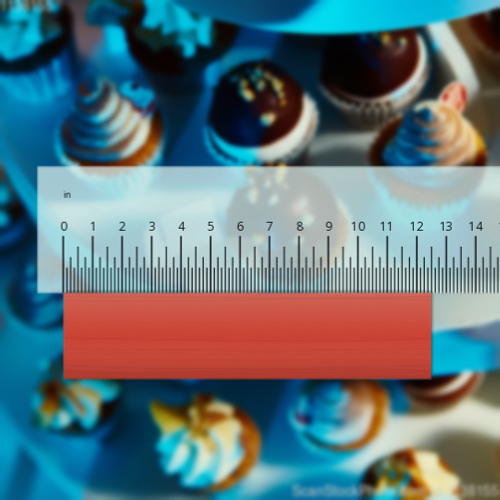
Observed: **12.5** in
